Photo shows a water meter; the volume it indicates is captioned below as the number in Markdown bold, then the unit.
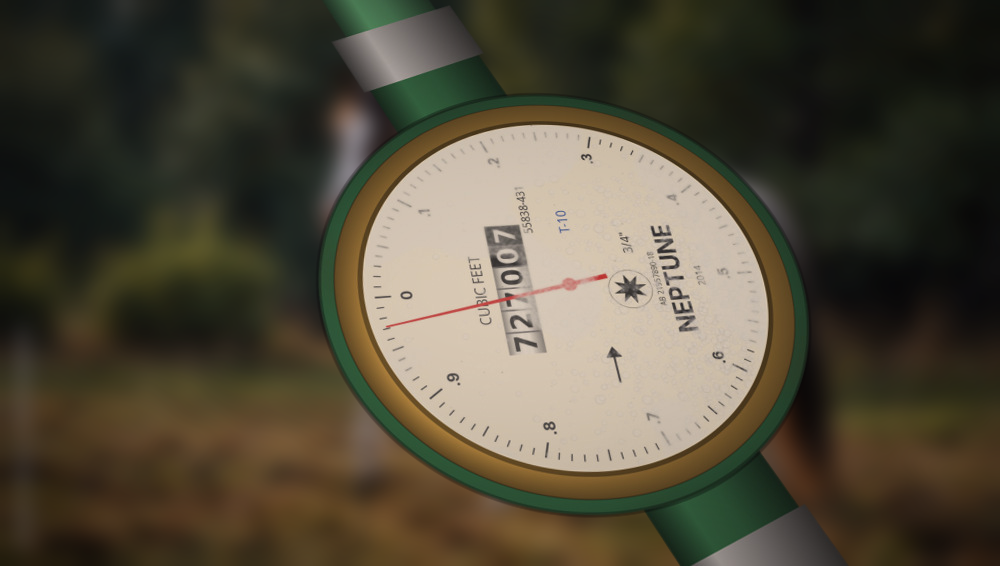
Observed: **727006.97** ft³
